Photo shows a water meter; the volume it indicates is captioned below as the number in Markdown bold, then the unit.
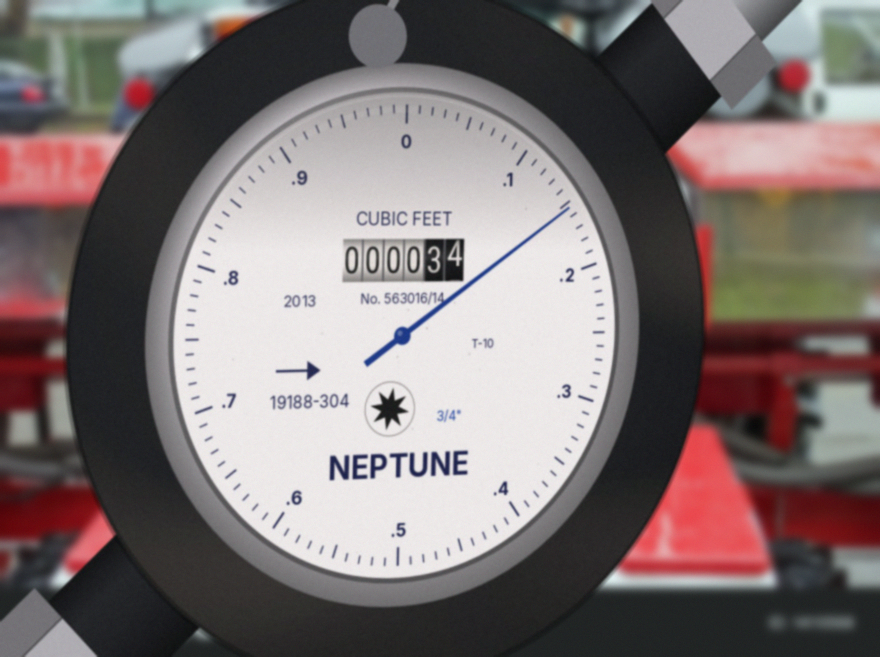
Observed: **34.15** ft³
